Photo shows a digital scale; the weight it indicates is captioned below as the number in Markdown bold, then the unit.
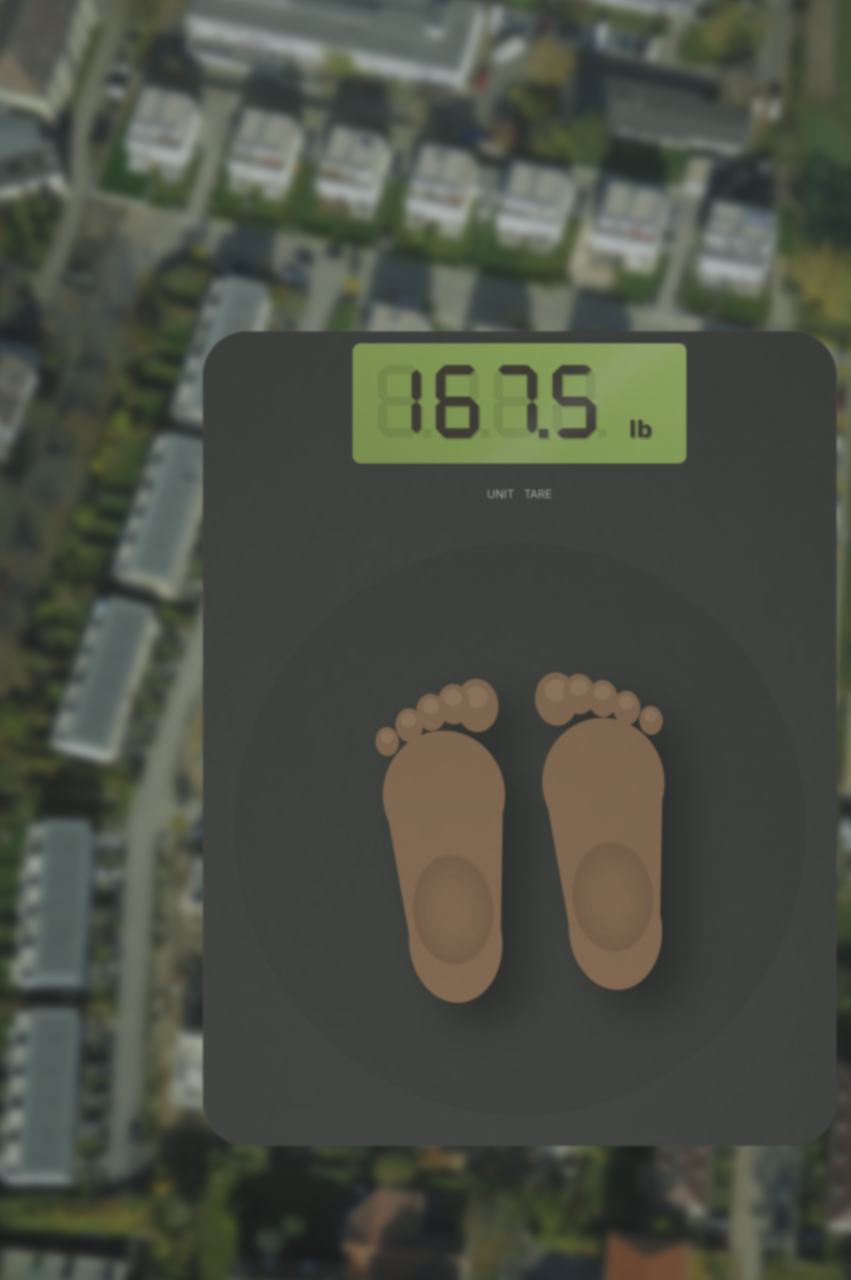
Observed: **167.5** lb
